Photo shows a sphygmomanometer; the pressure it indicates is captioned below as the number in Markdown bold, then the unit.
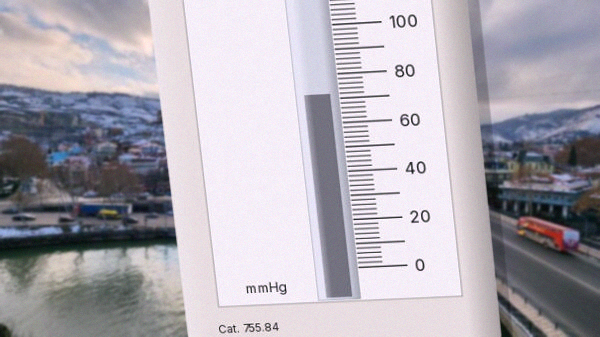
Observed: **72** mmHg
